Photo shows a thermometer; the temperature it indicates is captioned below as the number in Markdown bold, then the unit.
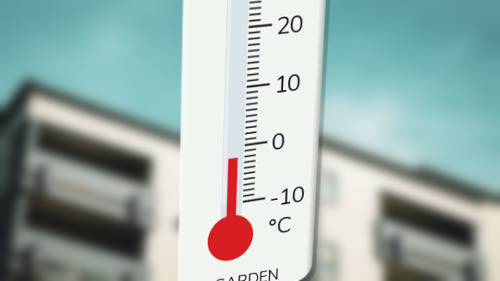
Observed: **-2** °C
